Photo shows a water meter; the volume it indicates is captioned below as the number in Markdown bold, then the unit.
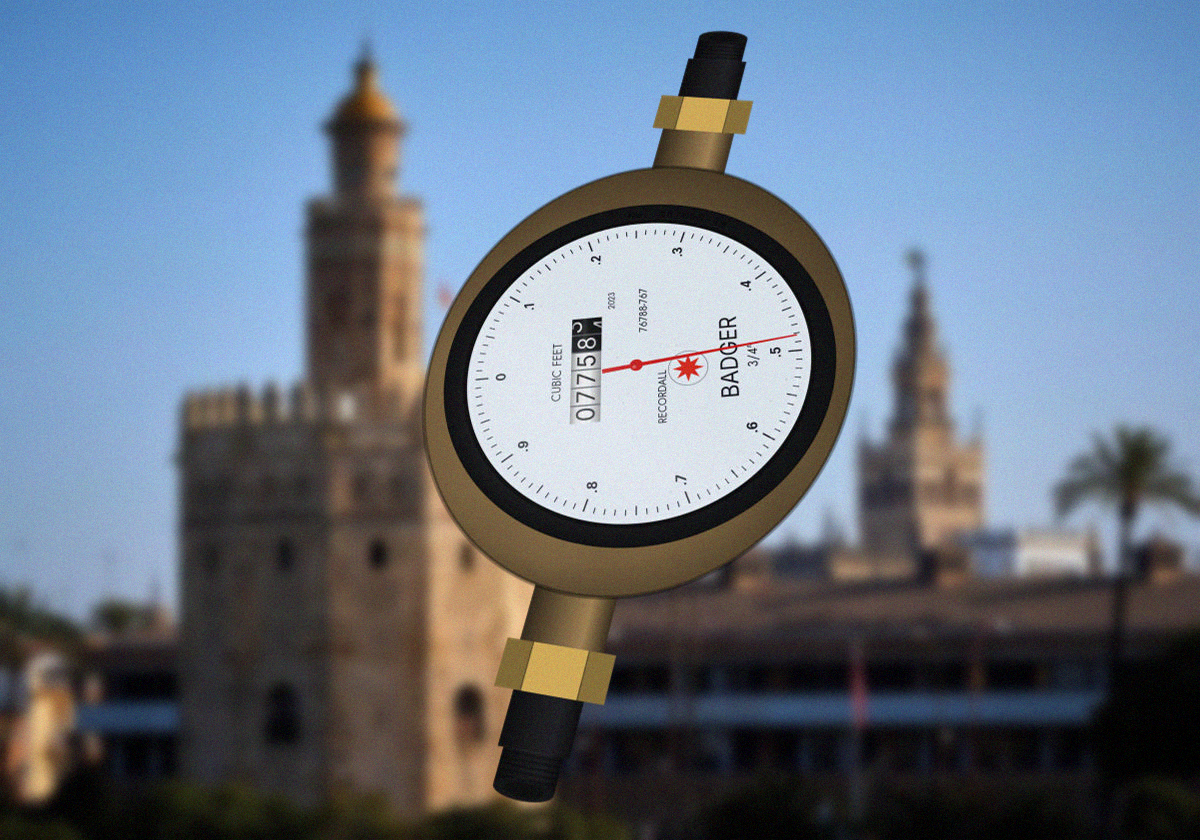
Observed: **77583.48** ft³
